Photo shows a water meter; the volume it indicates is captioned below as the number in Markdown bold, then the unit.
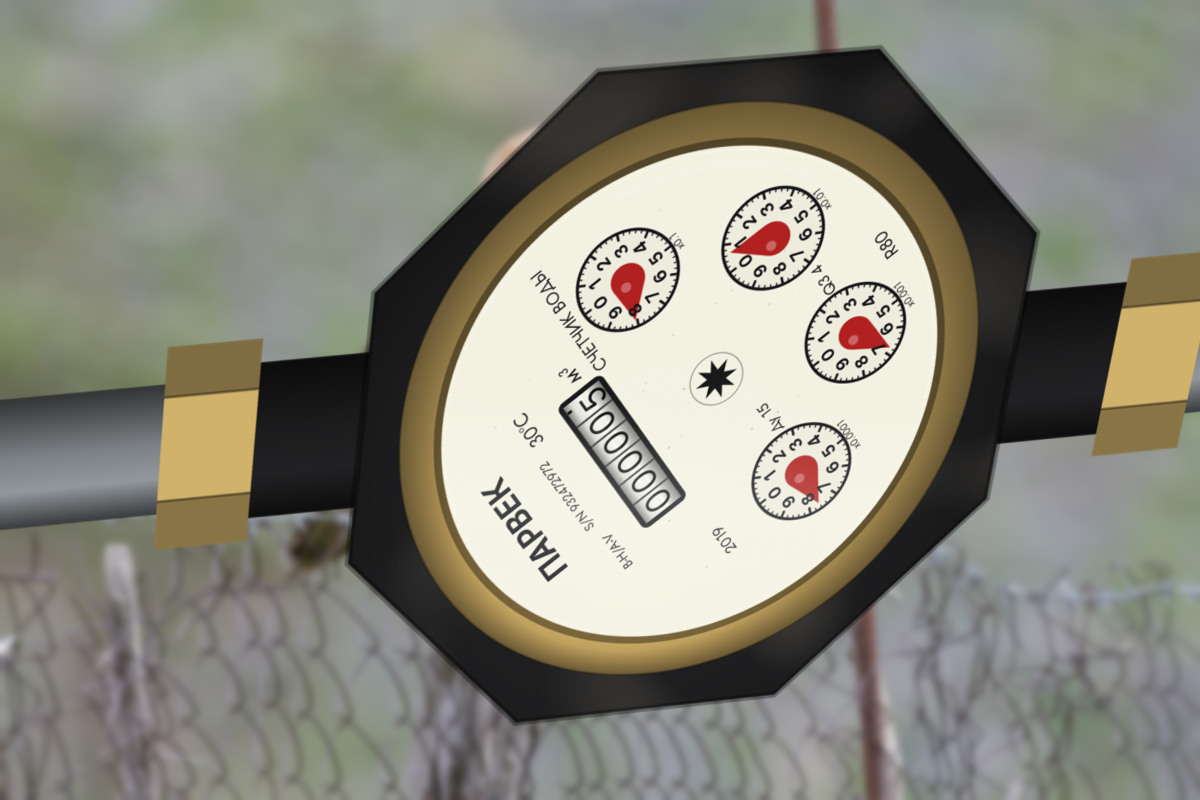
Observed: **4.8067** m³
